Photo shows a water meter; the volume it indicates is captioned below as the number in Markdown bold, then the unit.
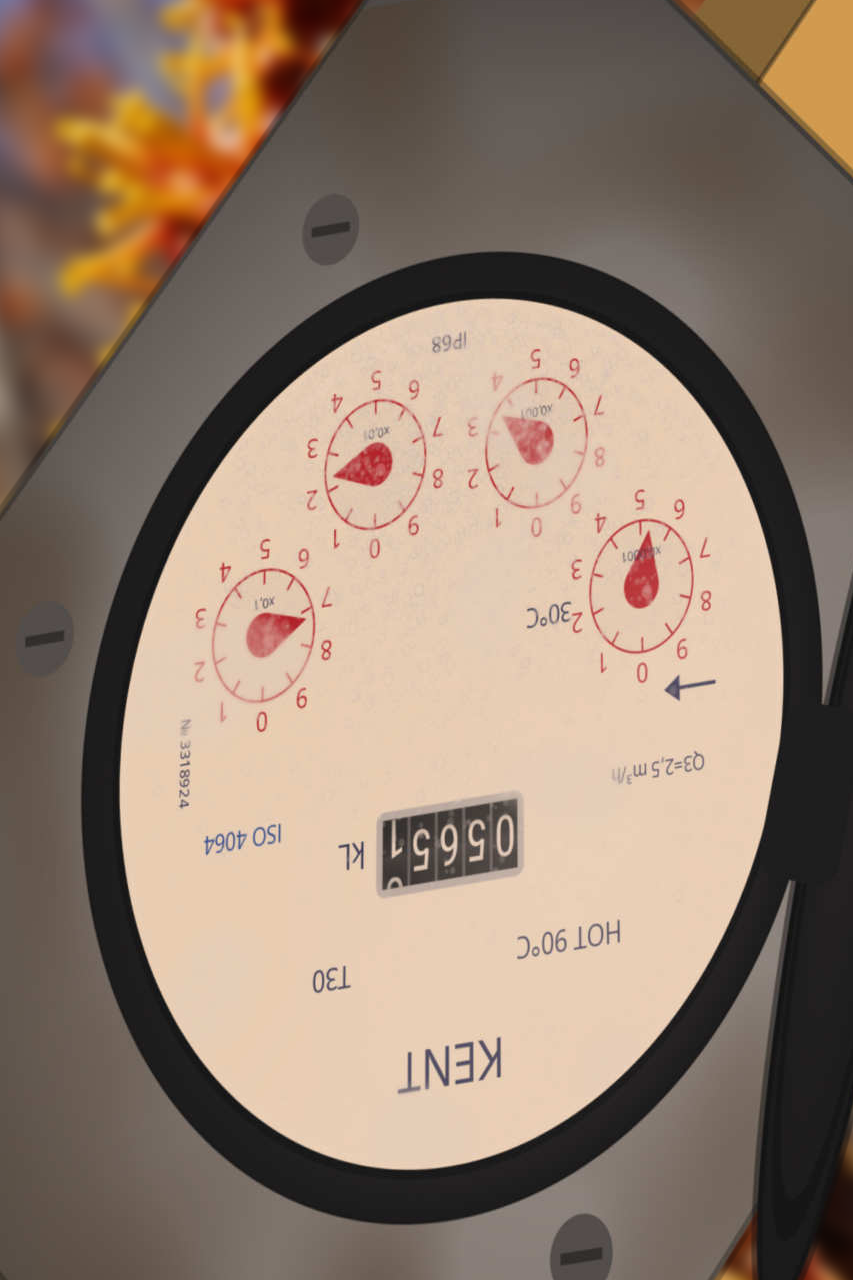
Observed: **5650.7235** kL
